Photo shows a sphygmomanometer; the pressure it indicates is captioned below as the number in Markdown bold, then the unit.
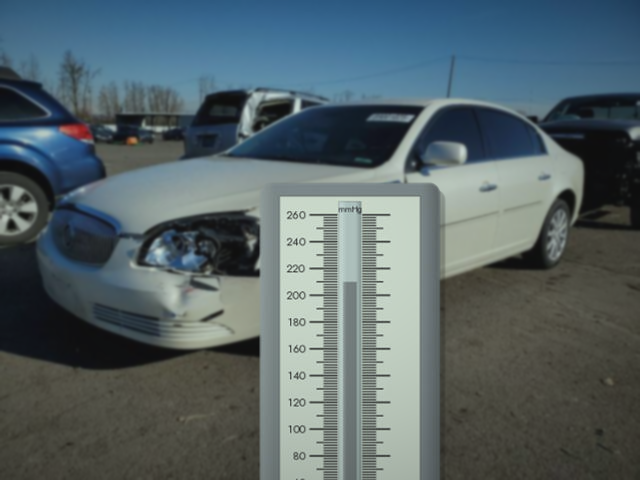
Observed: **210** mmHg
